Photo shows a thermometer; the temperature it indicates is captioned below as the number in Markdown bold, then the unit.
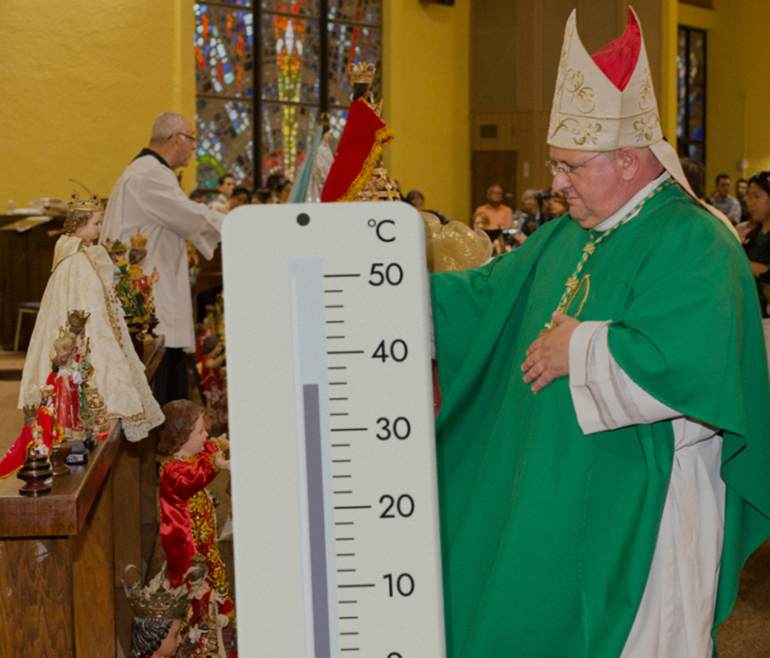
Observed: **36** °C
